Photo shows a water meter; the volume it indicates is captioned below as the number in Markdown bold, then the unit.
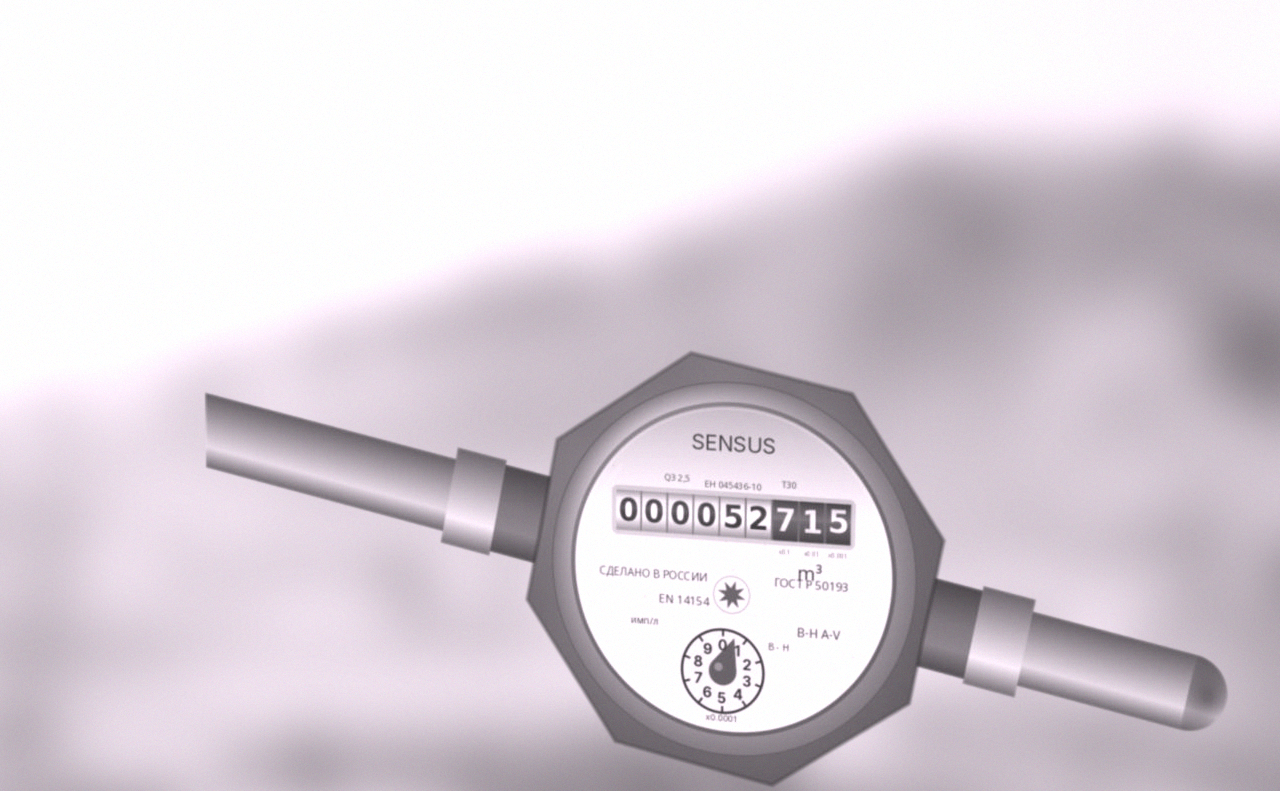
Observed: **52.7150** m³
